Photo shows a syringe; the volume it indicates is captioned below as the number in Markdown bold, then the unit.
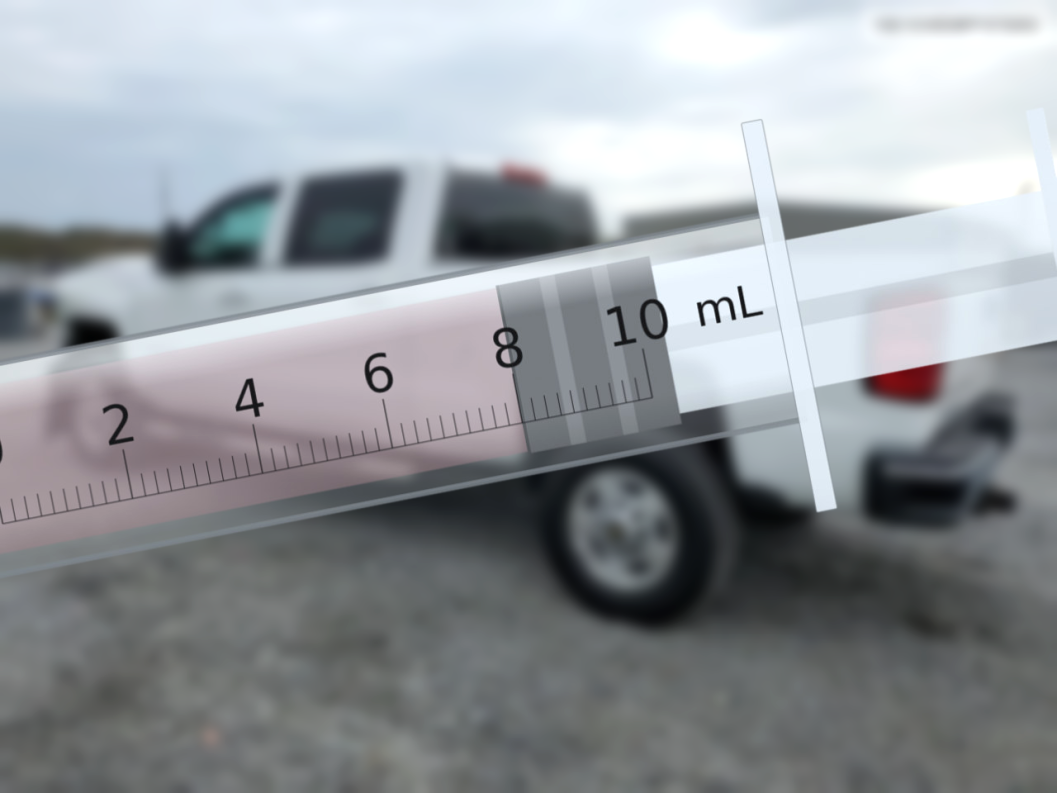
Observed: **8** mL
